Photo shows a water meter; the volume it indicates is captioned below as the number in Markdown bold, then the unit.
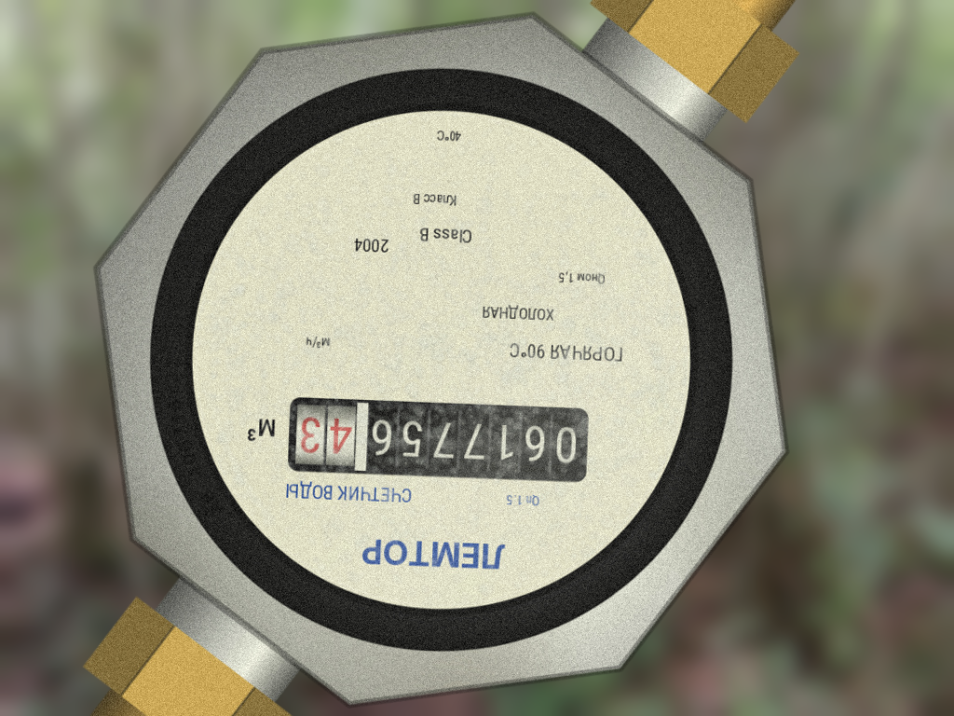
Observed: **617756.43** m³
